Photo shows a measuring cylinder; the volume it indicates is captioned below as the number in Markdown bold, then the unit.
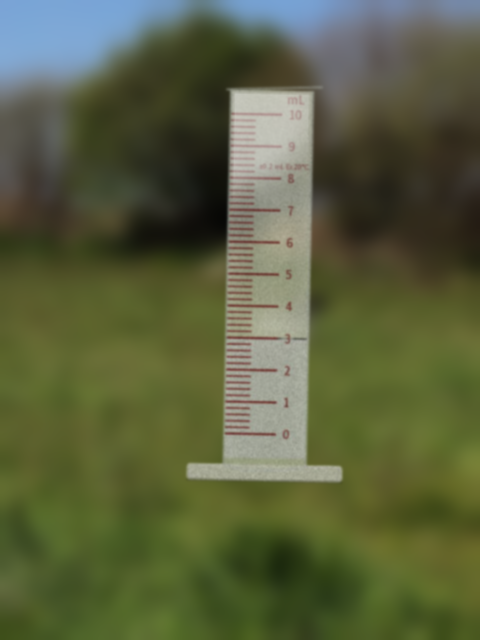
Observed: **3** mL
